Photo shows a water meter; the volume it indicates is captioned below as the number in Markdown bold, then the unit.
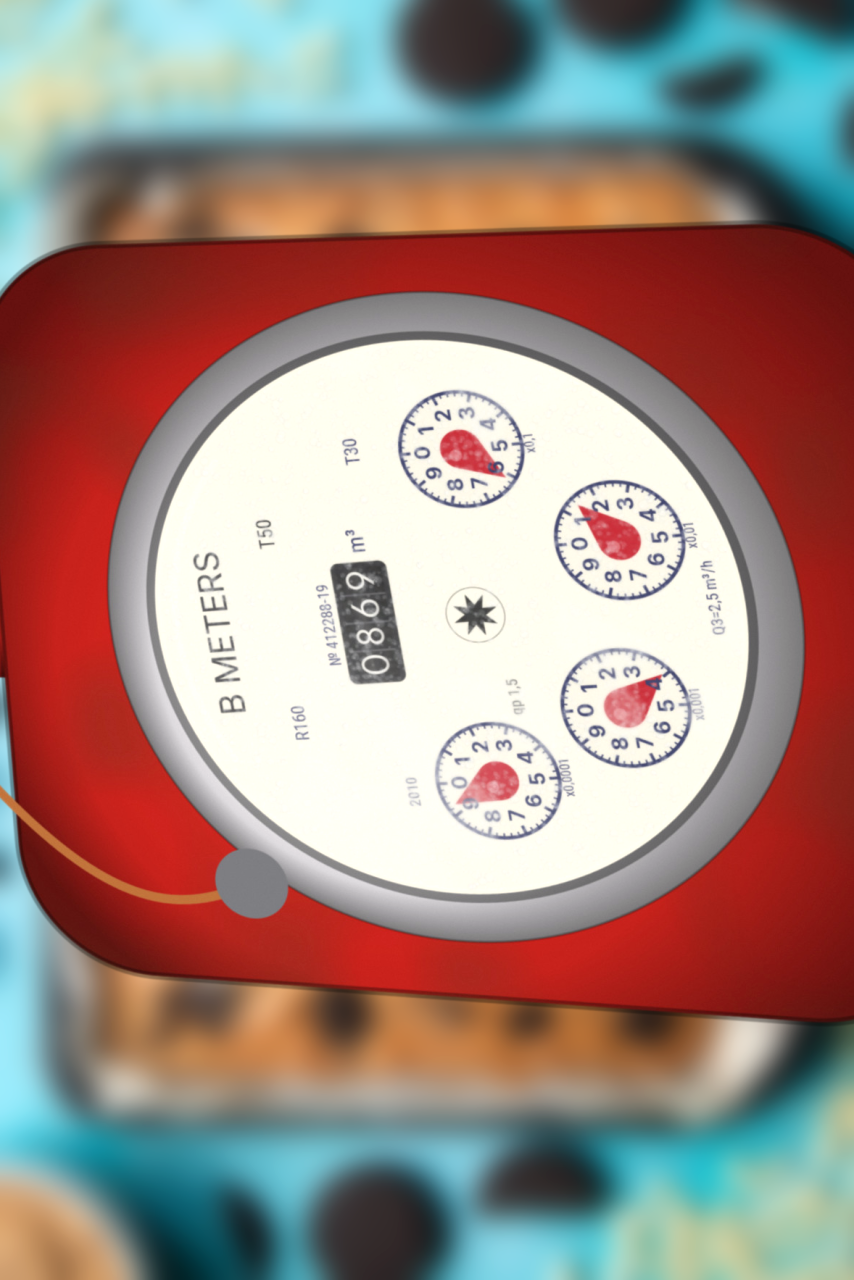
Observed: **869.6139** m³
